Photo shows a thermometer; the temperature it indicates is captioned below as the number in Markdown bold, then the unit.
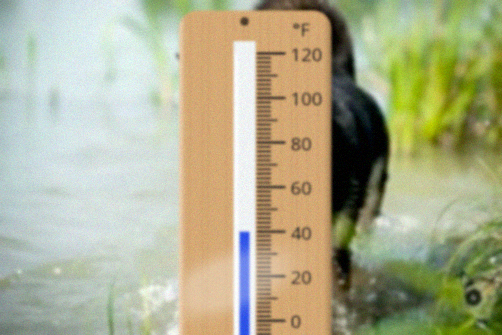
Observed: **40** °F
